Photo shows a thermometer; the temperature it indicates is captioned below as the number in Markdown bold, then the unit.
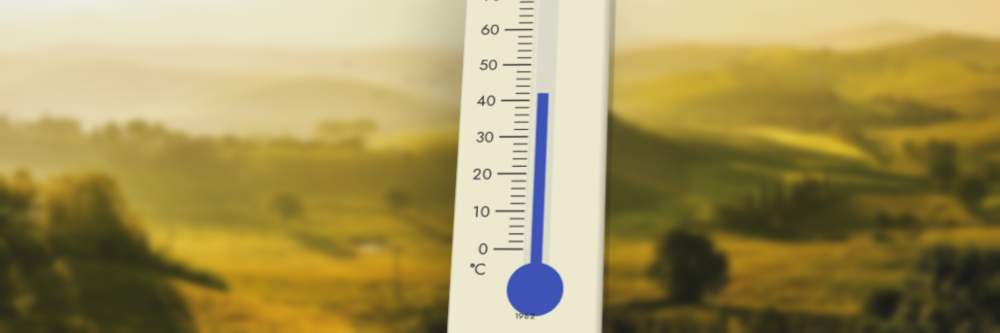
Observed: **42** °C
